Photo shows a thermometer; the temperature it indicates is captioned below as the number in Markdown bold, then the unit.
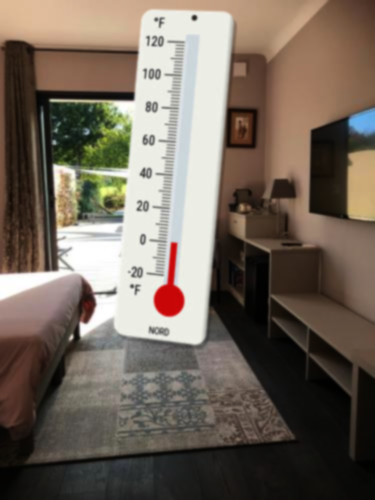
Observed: **0** °F
